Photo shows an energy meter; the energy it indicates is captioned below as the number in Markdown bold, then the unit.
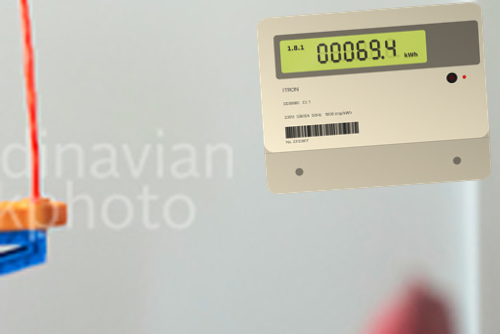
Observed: **69.4** kWh
